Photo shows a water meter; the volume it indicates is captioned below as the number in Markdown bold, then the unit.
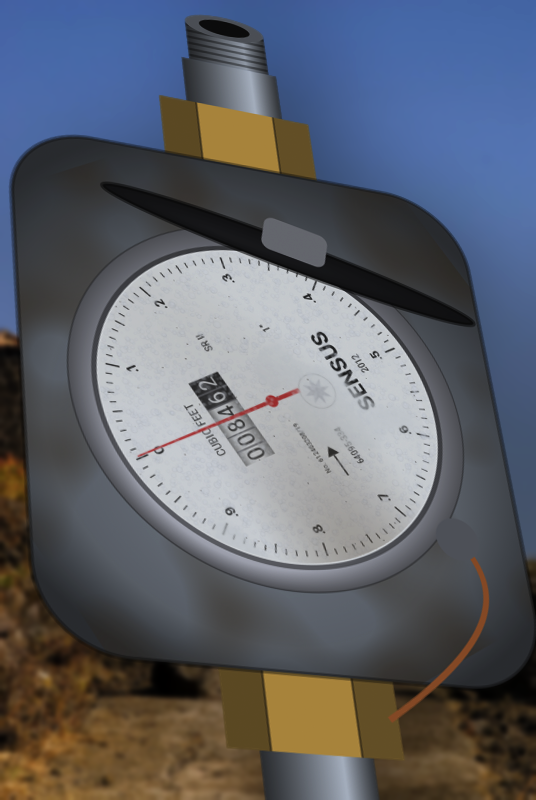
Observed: **8462.00** ft³
